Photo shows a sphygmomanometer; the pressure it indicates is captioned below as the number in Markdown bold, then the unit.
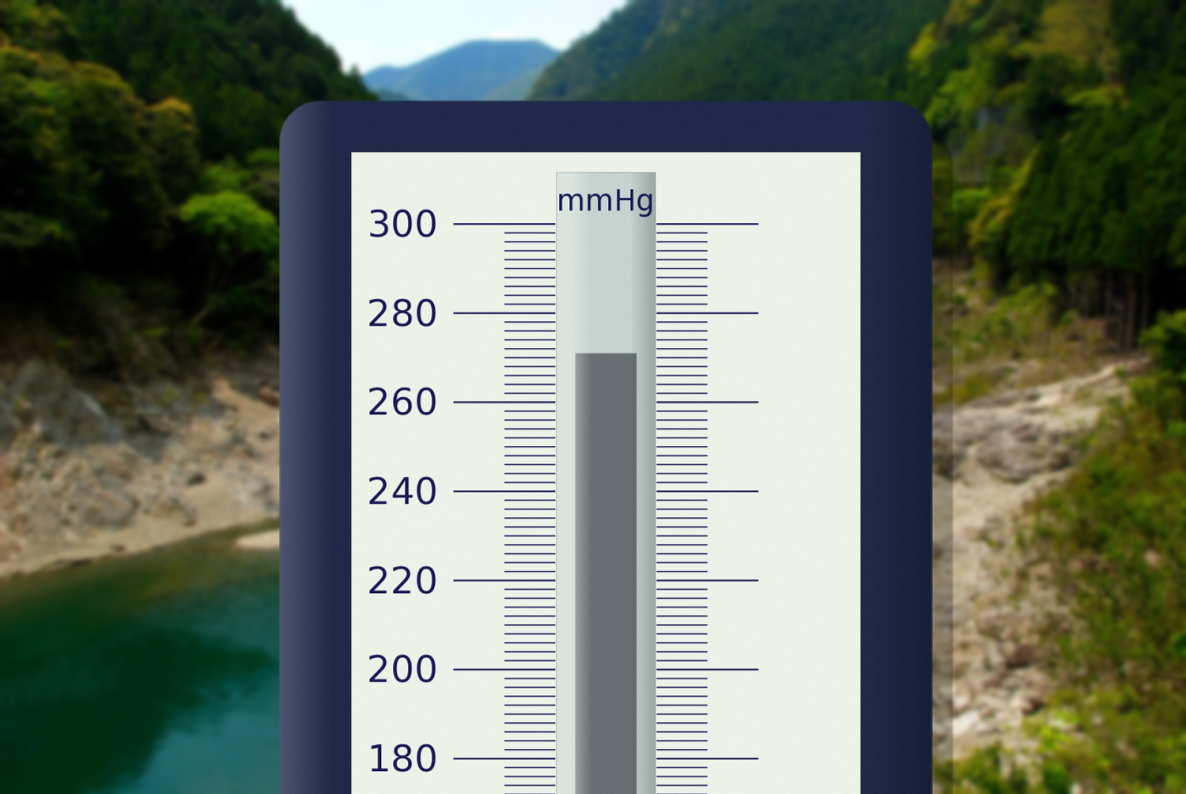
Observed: **271** mmHg
